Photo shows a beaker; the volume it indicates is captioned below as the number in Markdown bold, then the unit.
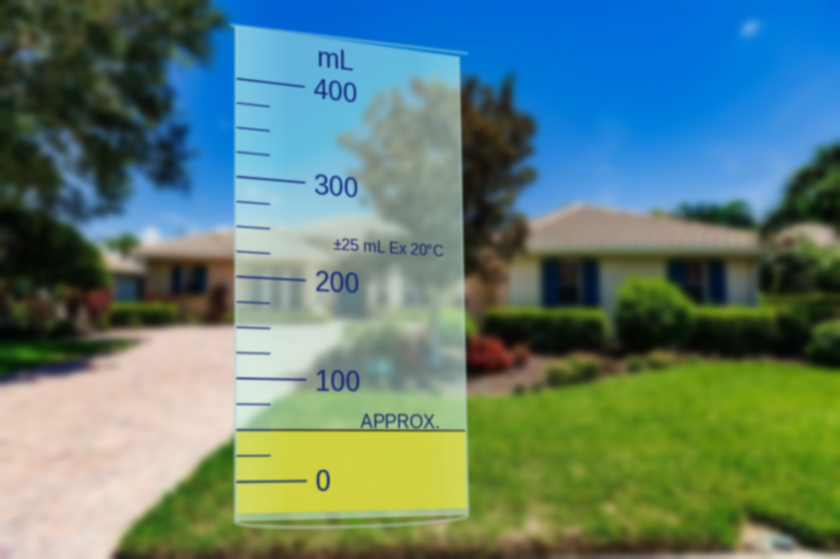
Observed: **50** mL
